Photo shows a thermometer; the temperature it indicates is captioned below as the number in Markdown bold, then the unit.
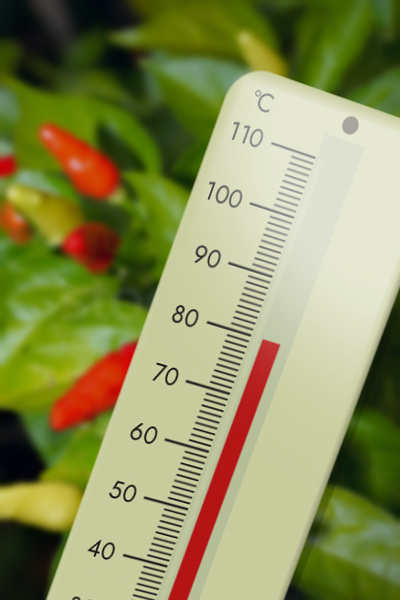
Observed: **80** °C
